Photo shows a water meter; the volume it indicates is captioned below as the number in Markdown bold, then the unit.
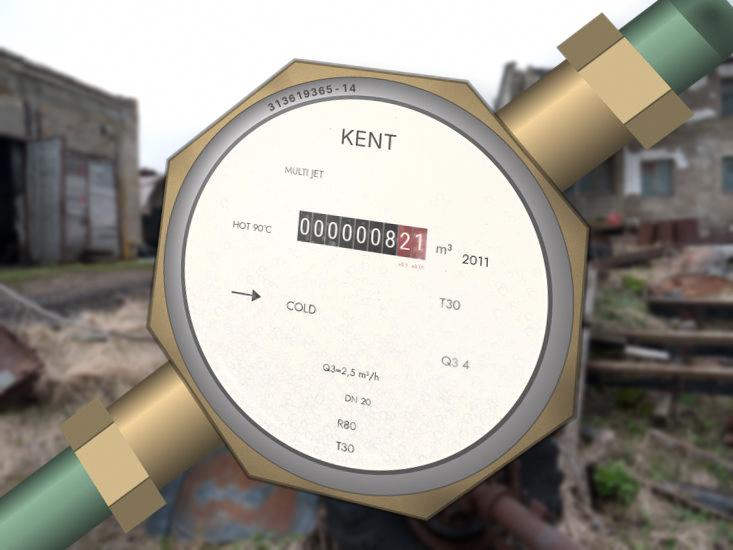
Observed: **8.21** m³
